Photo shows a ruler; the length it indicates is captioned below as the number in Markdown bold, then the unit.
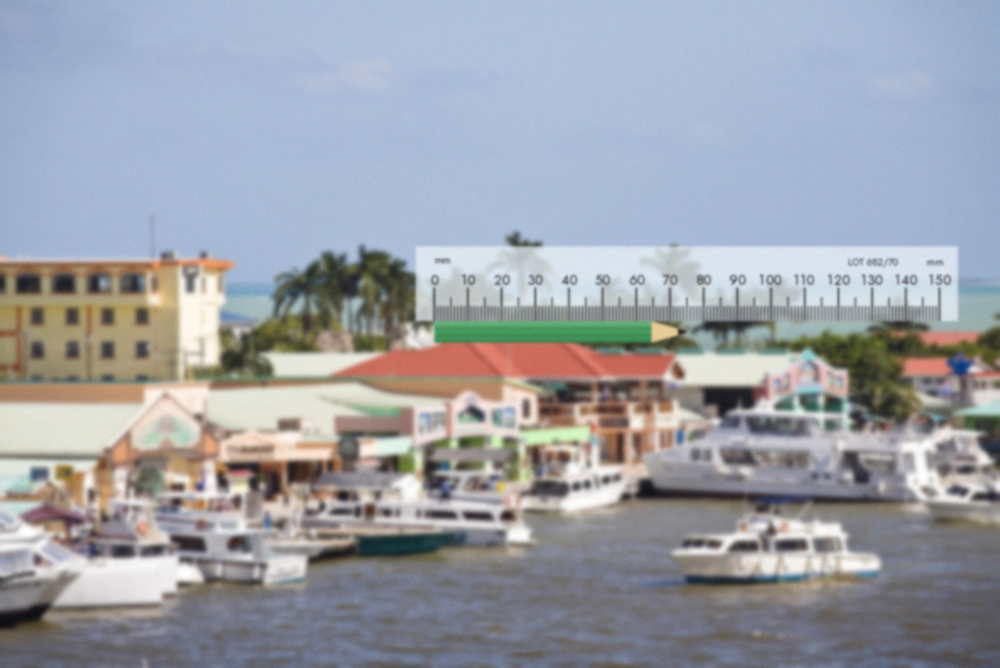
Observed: **75** mm
